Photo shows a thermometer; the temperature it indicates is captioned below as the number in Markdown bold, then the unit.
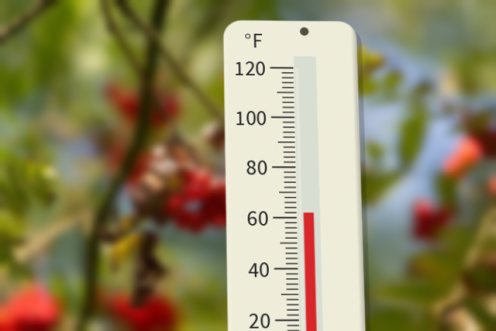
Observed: **62** °F
